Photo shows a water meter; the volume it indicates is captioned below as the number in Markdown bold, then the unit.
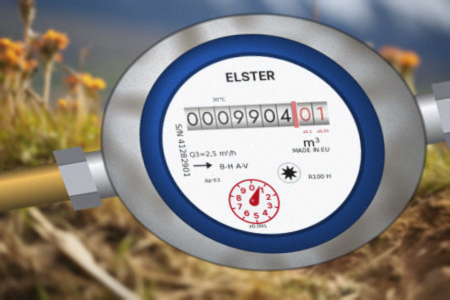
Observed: **9904.010** m³
